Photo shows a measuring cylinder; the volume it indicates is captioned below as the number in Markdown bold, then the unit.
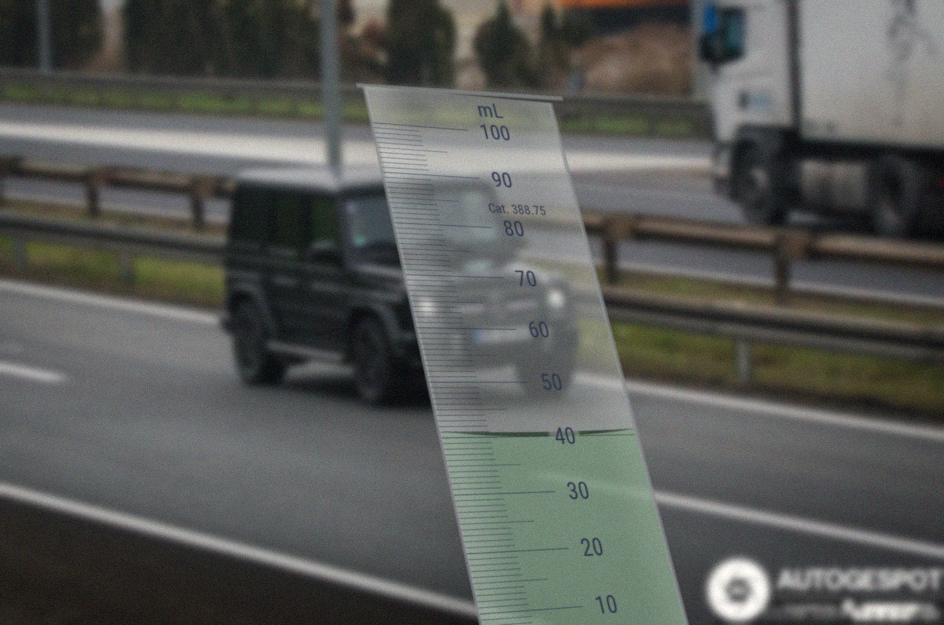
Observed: **40** mL
